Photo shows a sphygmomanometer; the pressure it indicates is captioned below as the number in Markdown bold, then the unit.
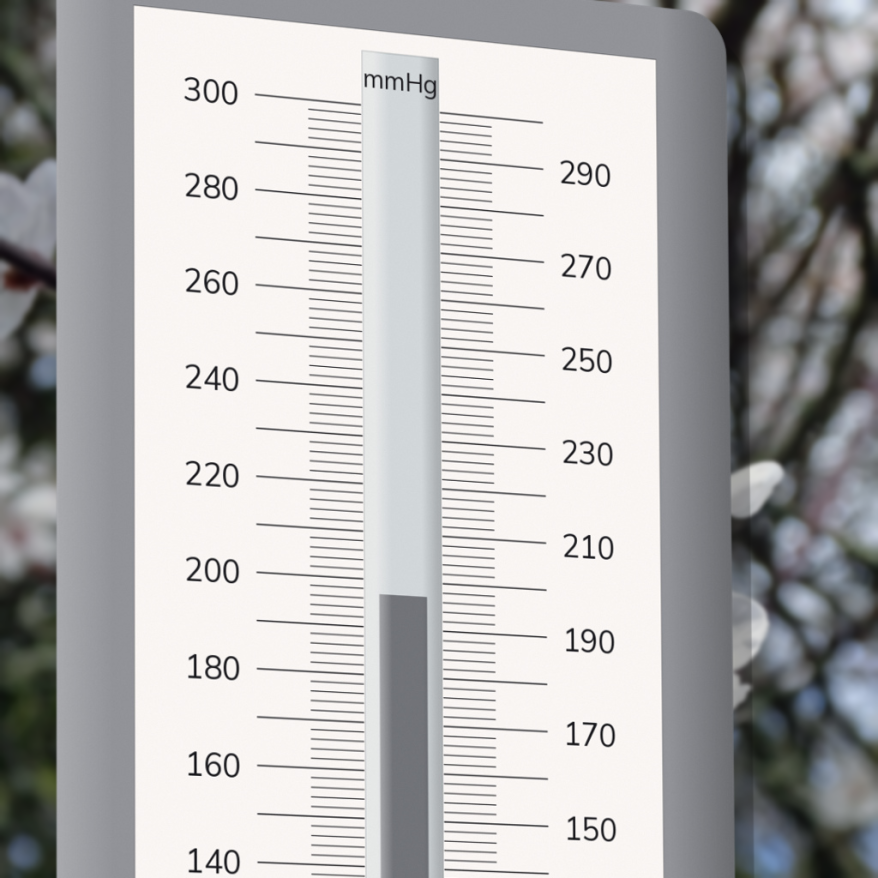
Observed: **197** mmHg
